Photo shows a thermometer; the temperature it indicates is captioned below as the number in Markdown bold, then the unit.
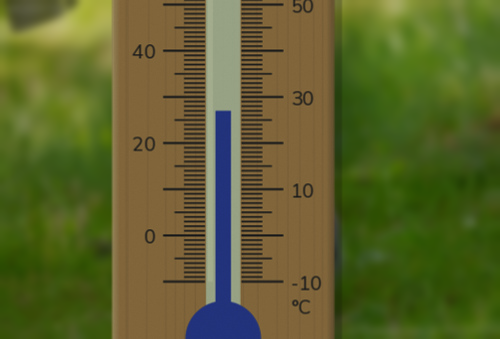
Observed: **27** °C
